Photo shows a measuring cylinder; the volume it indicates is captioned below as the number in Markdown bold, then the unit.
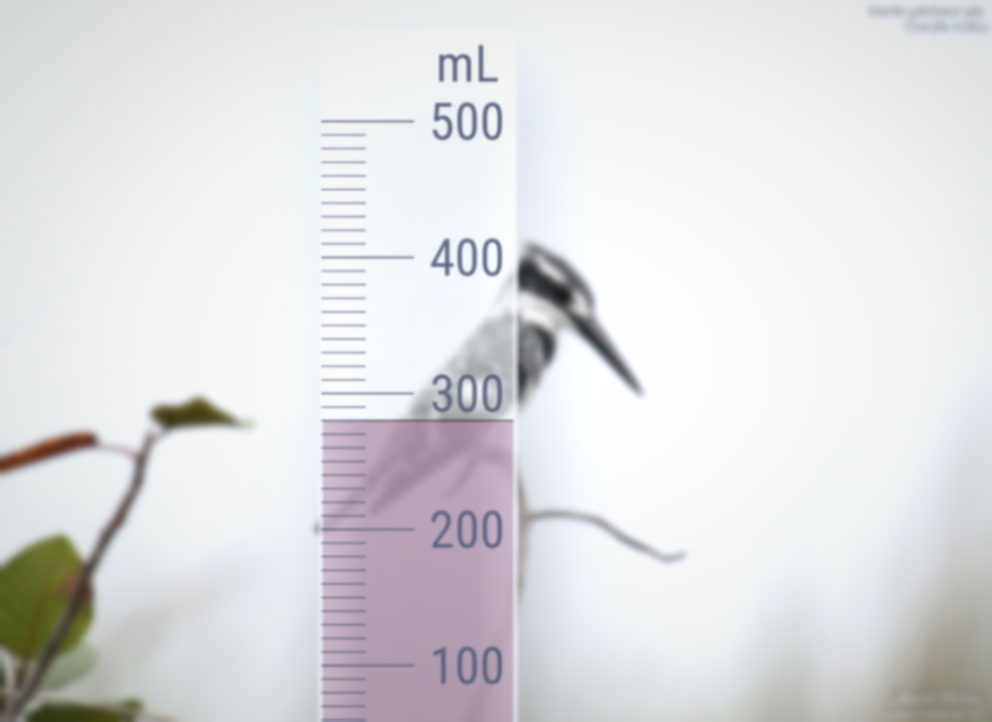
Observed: **280** mL
